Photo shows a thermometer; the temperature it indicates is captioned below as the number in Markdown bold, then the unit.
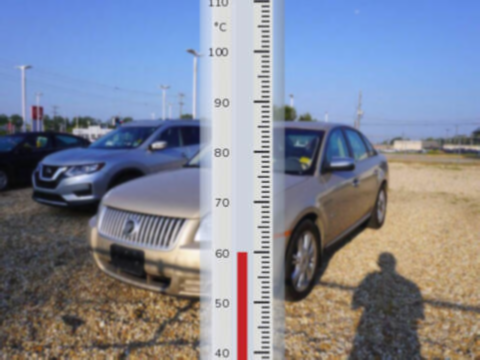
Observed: **60** °C
